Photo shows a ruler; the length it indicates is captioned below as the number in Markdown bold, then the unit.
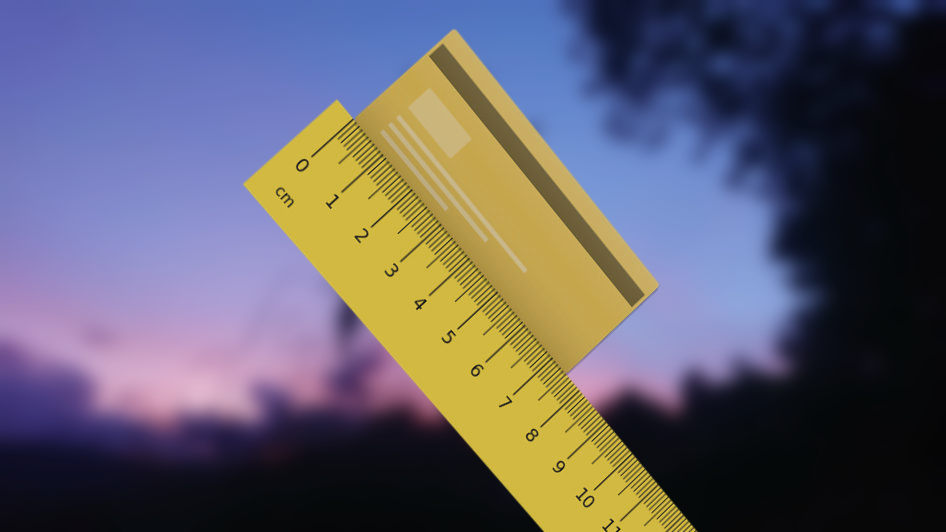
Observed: **7.5** cm
